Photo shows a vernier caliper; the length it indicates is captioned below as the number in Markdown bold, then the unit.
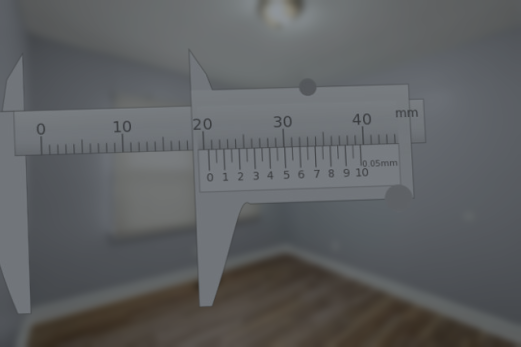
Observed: **20.6** mm
